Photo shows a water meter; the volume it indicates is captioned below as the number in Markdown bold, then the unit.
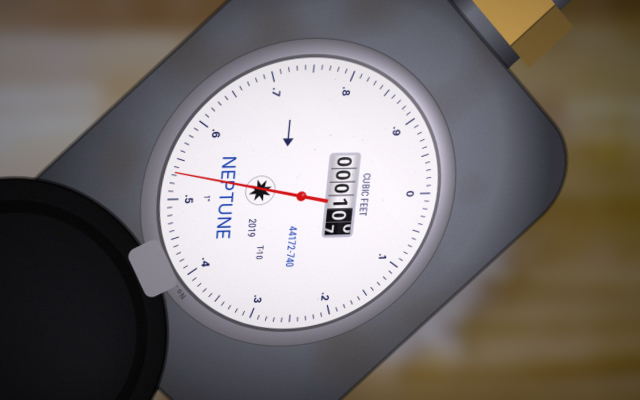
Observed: **106.53** ft³
